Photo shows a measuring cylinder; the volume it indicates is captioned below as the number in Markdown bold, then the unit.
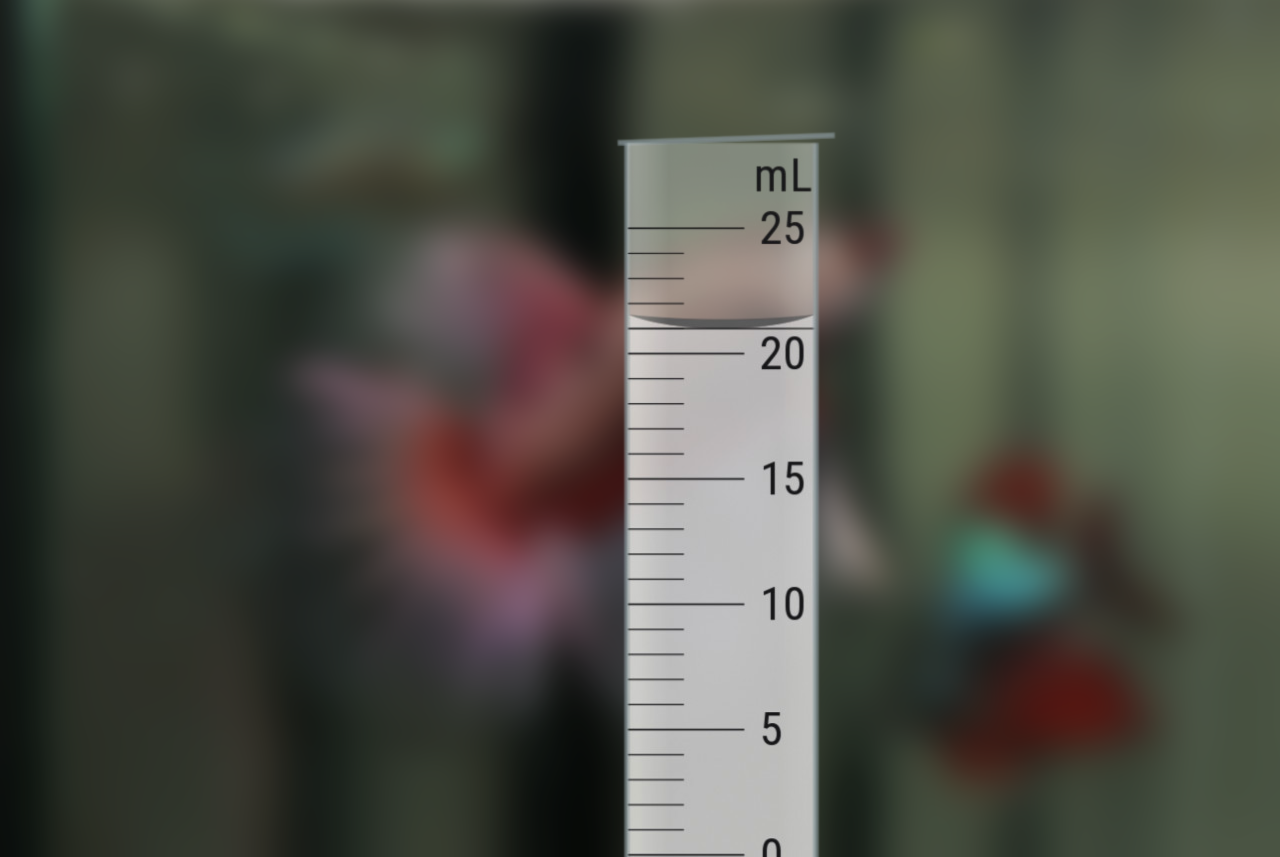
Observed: **21** mL
